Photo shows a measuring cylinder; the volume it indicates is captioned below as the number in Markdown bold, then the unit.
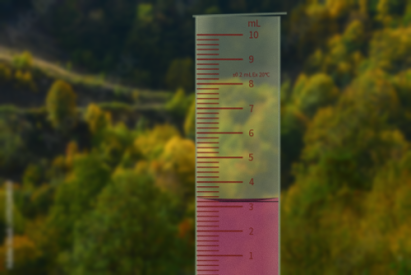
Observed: **3.2** mL
